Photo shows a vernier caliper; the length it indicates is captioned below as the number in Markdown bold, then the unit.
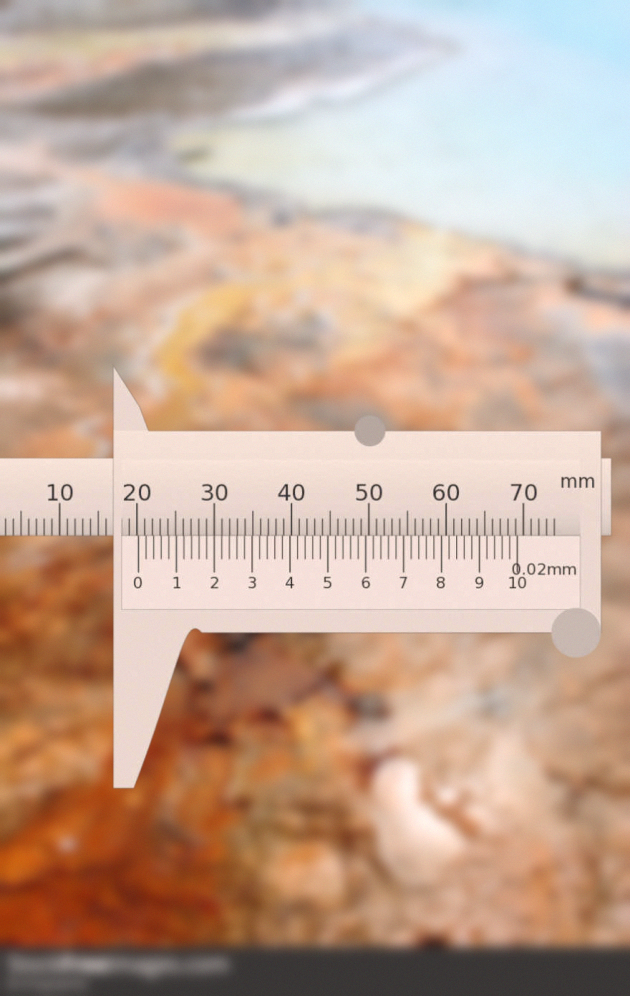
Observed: **20.2** mm
